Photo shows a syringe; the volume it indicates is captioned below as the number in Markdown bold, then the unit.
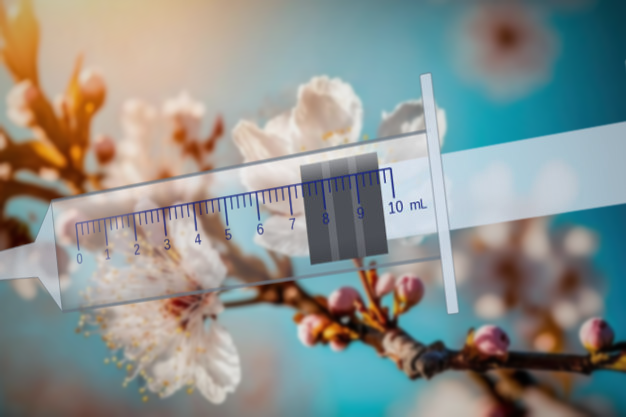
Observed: **7.4** mL
